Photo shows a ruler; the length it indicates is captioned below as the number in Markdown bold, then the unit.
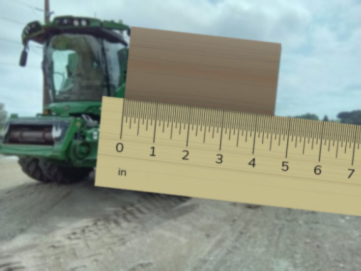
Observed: **4.5** in
